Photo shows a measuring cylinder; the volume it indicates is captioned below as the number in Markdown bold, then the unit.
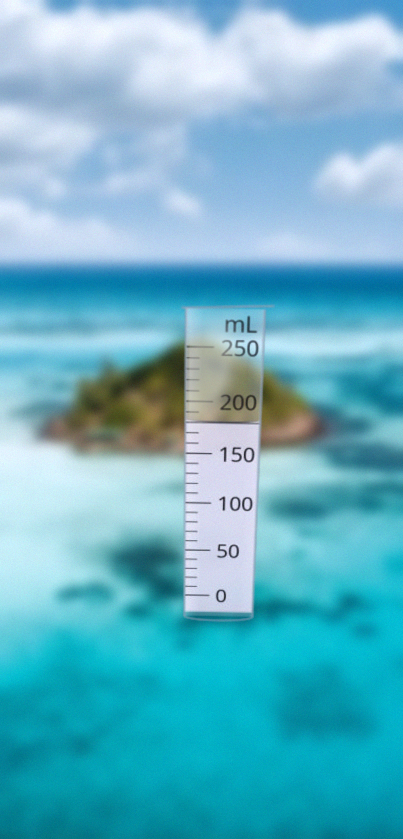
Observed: **180** mL
